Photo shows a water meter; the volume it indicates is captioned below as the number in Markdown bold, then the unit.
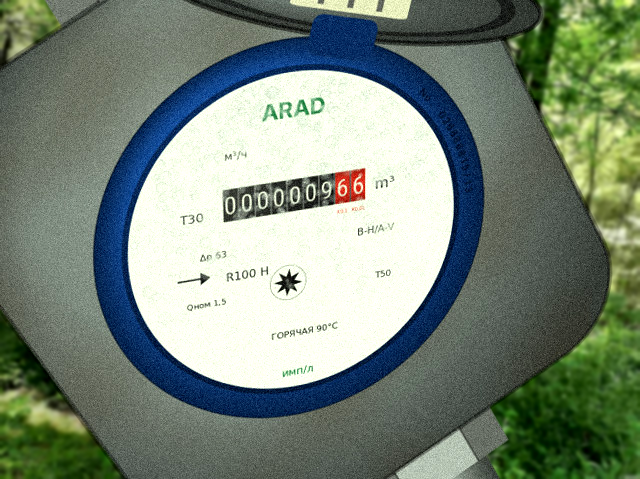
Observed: **9.66** m³
